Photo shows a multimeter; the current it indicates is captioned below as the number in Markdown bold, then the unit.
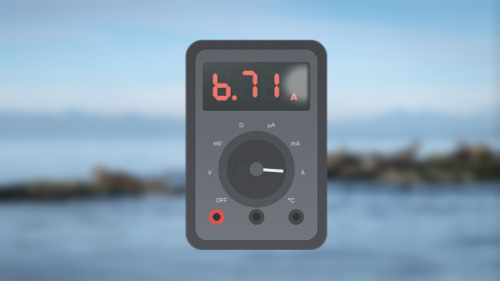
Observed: **6.71** A
